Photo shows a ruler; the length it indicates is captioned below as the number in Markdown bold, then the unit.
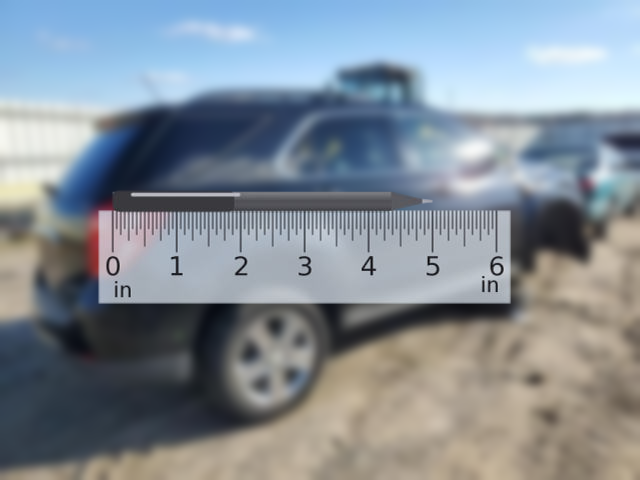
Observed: **5** in
